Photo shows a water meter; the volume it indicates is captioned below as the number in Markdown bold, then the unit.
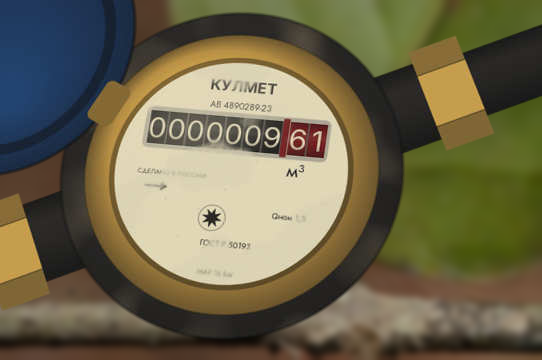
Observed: **9.61** m³
